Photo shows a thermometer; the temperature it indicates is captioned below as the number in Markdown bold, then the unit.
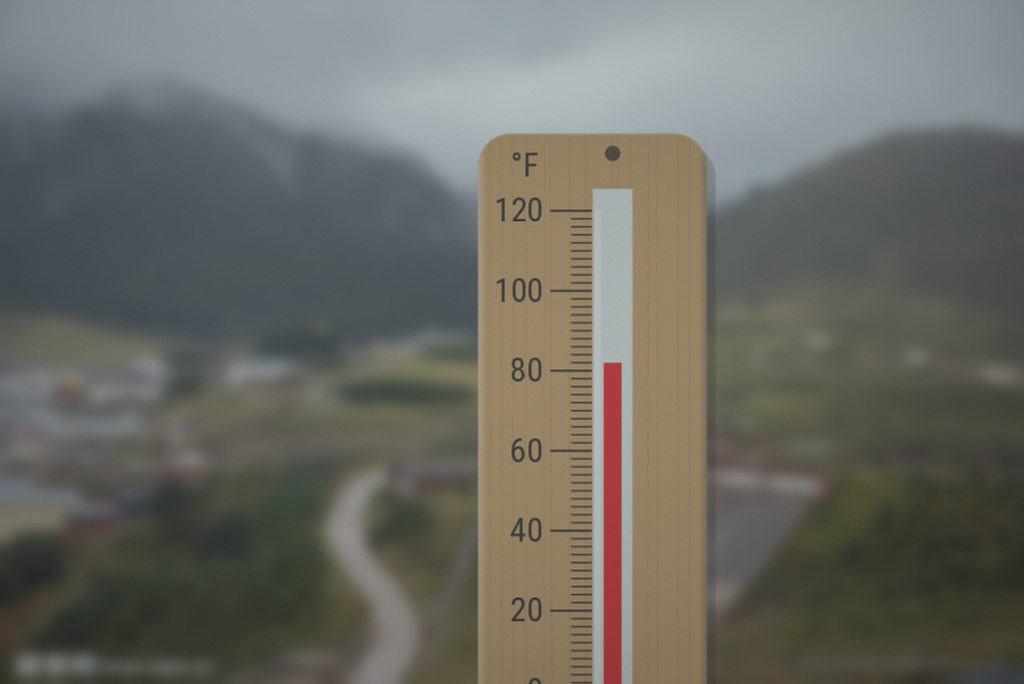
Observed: **82** °F
